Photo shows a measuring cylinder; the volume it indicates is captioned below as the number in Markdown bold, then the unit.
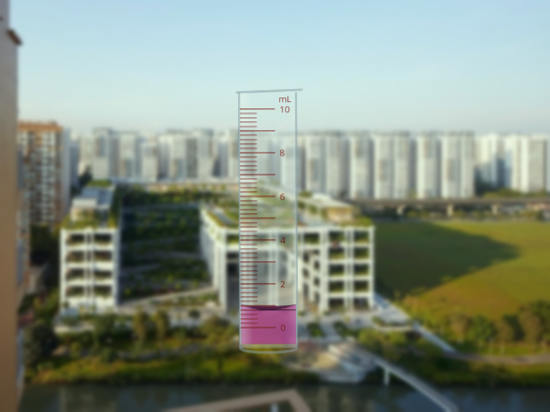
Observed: **0.8** mL
